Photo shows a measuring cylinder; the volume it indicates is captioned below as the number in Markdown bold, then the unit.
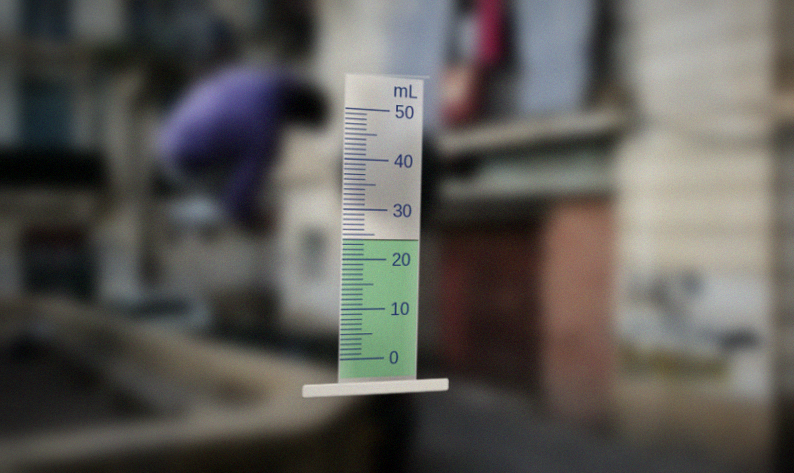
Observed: **24** mL
